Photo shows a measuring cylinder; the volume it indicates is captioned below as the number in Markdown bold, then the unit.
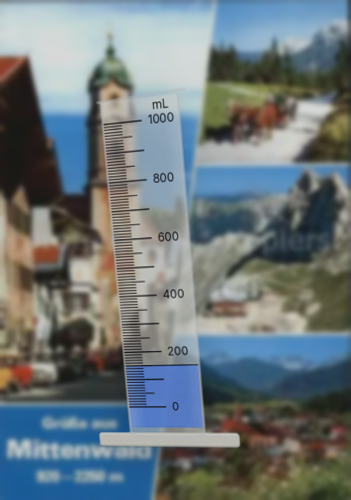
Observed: **150** mL
